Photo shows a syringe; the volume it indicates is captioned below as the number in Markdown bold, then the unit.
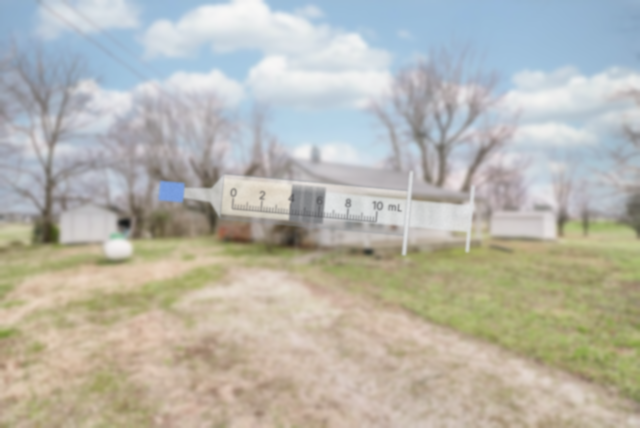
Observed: **4** mL
